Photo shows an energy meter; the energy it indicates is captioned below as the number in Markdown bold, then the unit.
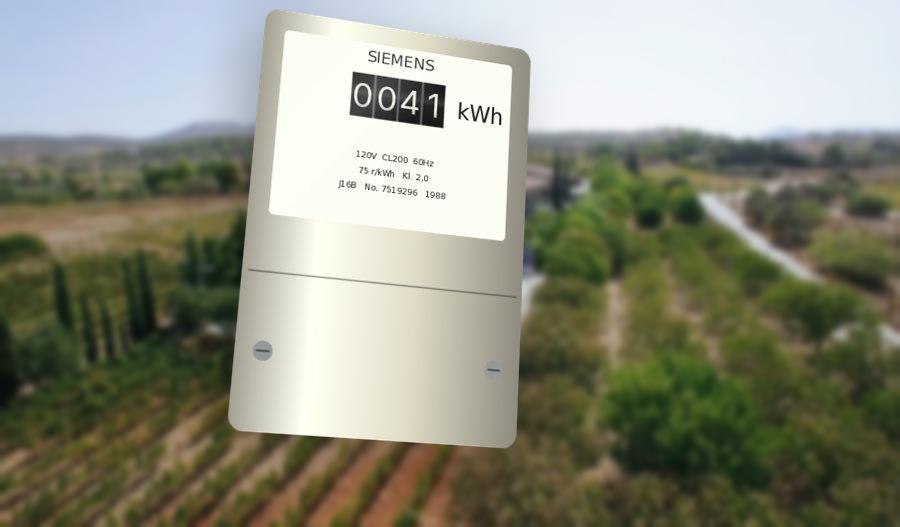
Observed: **41** kWh
